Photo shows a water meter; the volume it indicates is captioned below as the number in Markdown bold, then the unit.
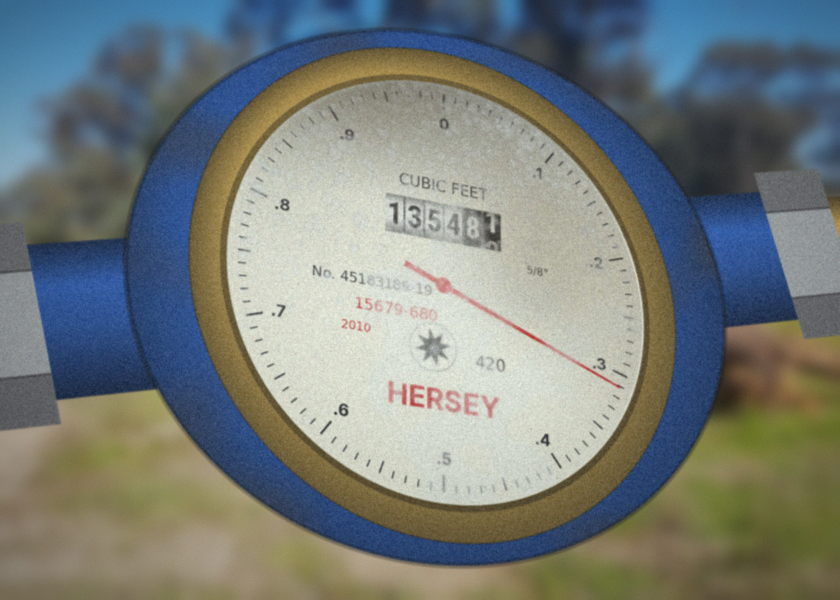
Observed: **135481.31** ft³
